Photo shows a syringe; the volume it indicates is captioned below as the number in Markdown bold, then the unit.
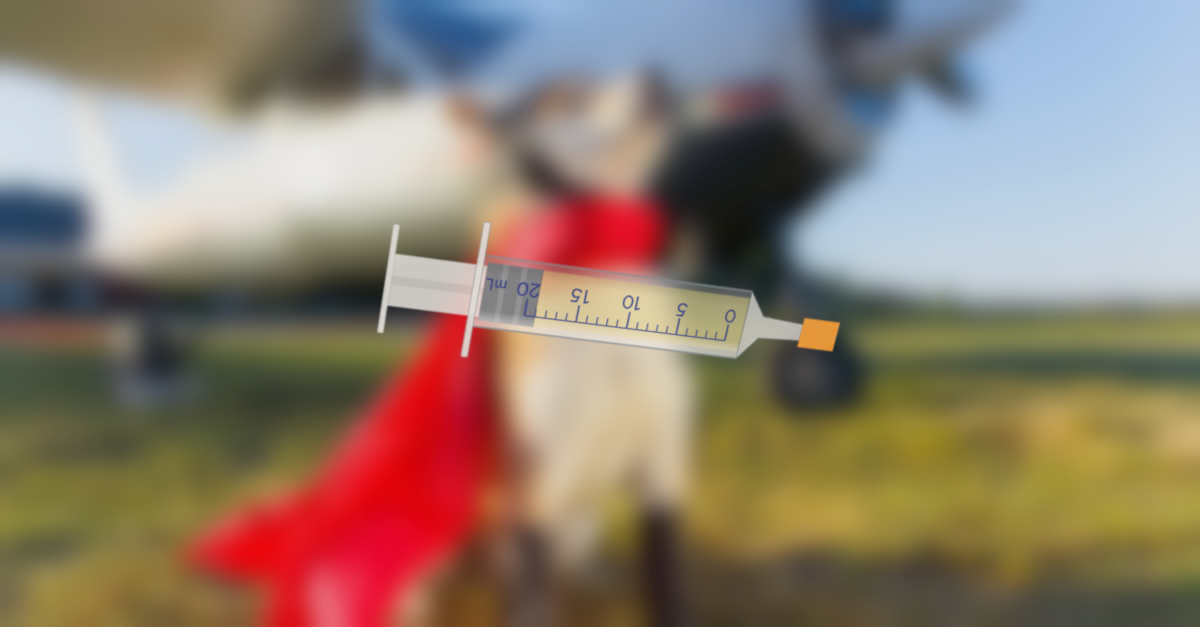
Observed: **19** mL
